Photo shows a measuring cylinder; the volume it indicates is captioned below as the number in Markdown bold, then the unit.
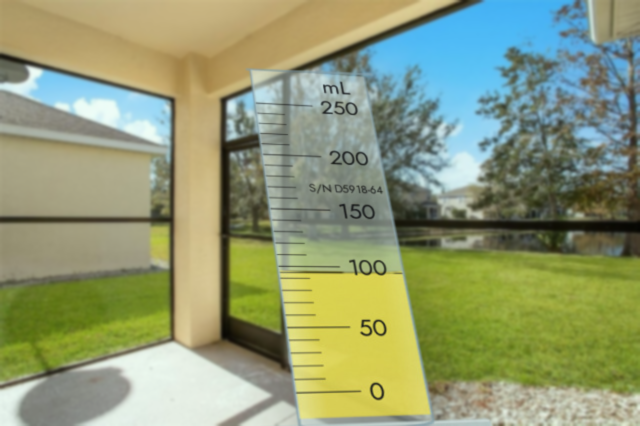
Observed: **95** mL
